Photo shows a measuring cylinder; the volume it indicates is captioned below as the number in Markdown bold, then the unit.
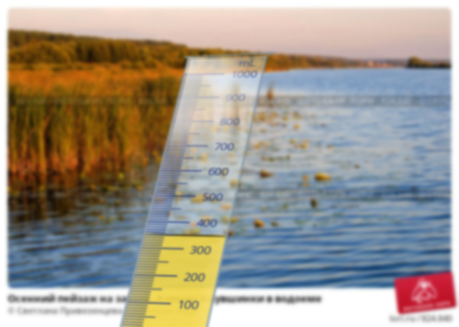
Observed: **350** mL
